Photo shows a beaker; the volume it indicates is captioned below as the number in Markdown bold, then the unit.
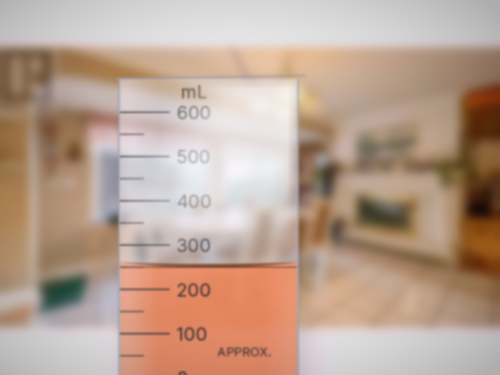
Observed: **250** mL
